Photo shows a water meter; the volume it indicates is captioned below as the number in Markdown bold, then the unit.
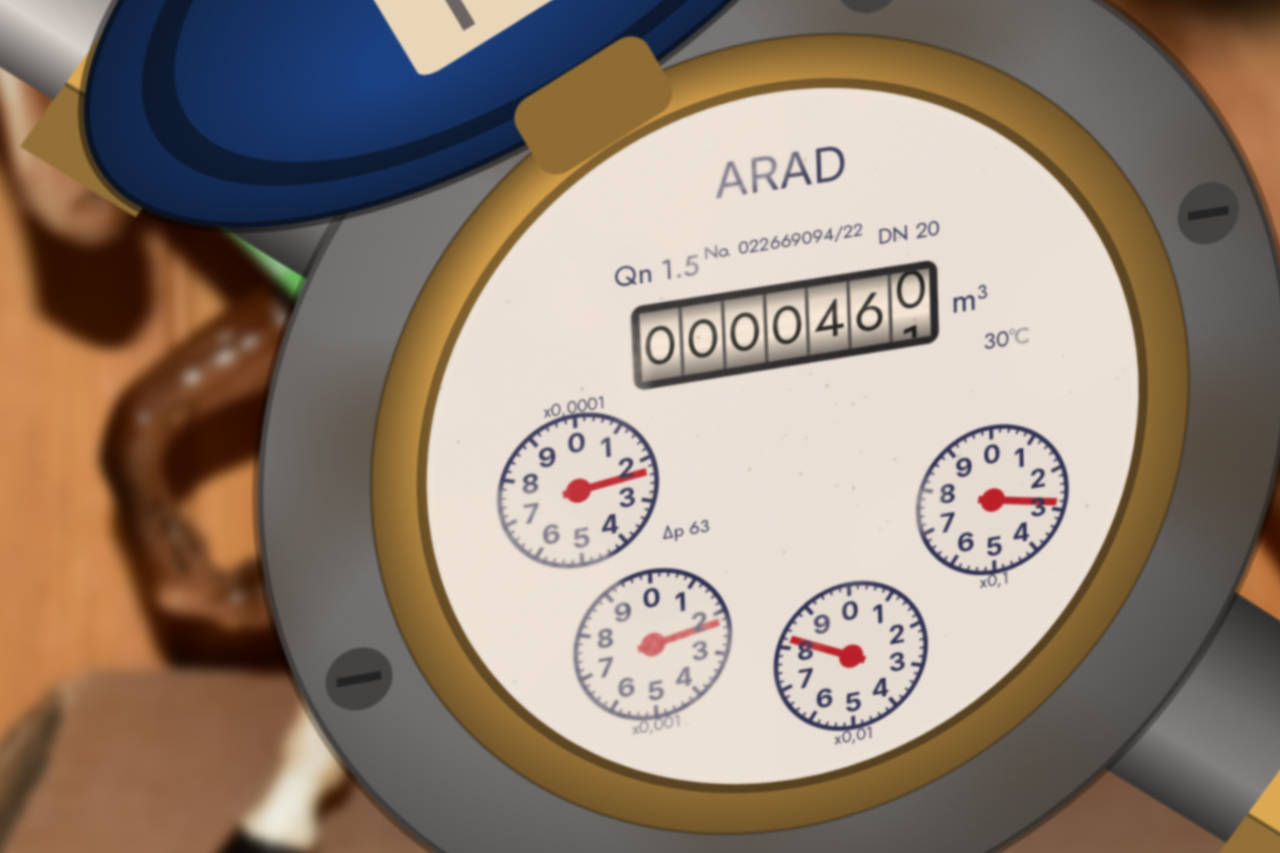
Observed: **460.2822** m³
